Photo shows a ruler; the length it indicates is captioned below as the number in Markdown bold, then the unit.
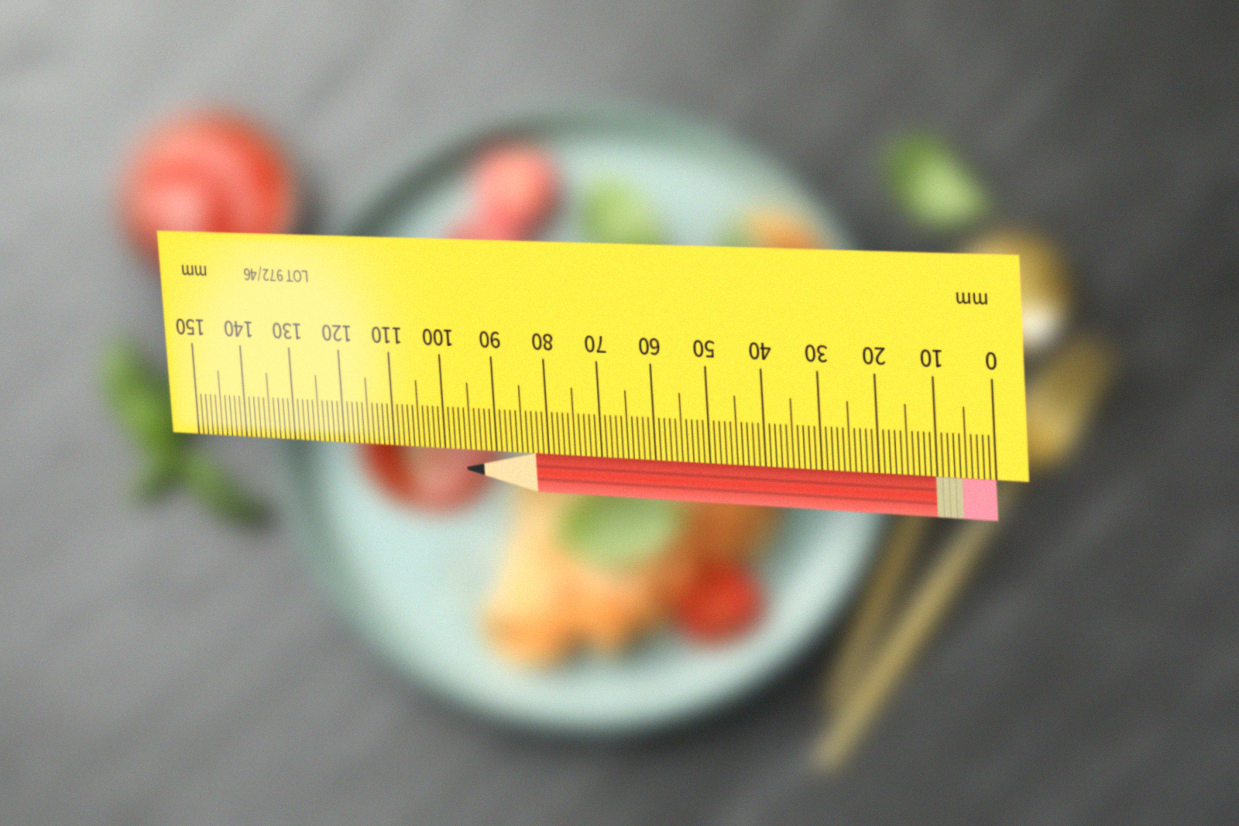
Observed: **96** mm
